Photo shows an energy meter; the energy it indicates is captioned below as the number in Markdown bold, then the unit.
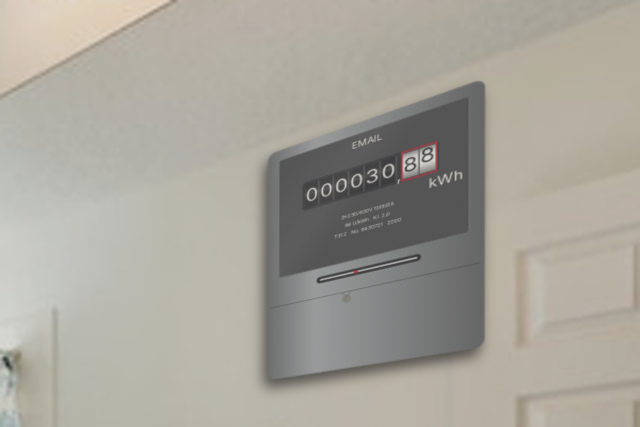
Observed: **30.88** kWh
